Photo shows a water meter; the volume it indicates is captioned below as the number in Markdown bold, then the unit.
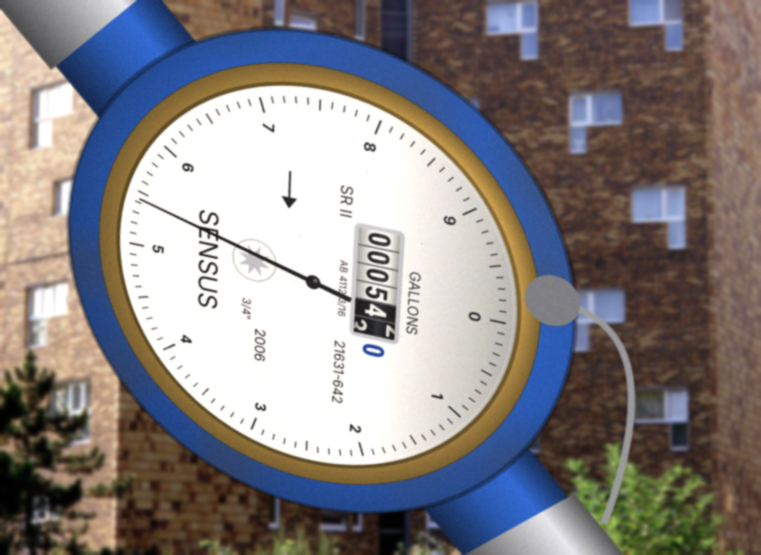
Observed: **5425.4** gal
